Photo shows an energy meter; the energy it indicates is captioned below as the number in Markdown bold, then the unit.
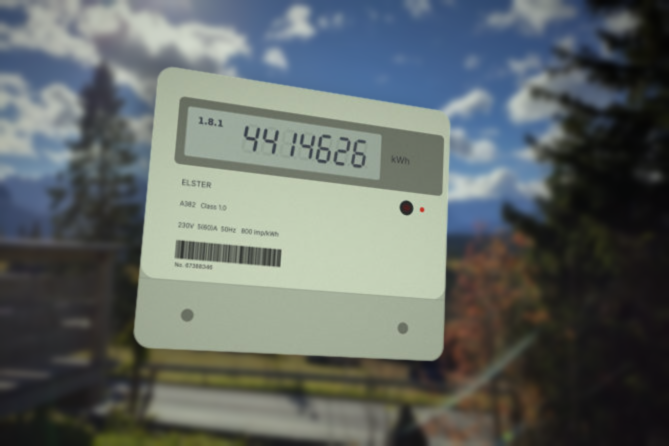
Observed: **4414626** kWh
